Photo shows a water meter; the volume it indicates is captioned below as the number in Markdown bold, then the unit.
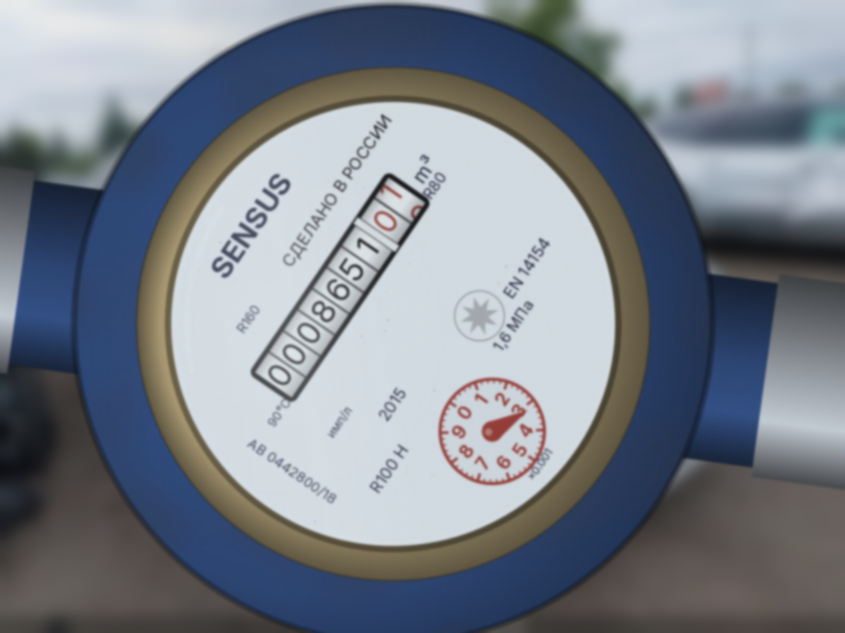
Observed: **8651.013** m³
